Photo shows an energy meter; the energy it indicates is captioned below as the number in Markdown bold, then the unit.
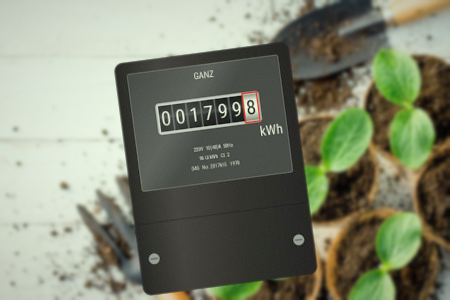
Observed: **1799.8** kWh
